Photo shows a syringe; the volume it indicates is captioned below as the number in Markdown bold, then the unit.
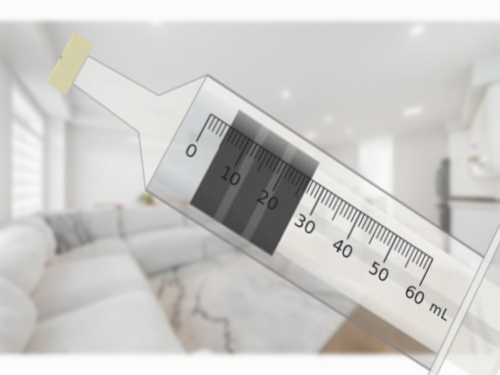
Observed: **5** mL
